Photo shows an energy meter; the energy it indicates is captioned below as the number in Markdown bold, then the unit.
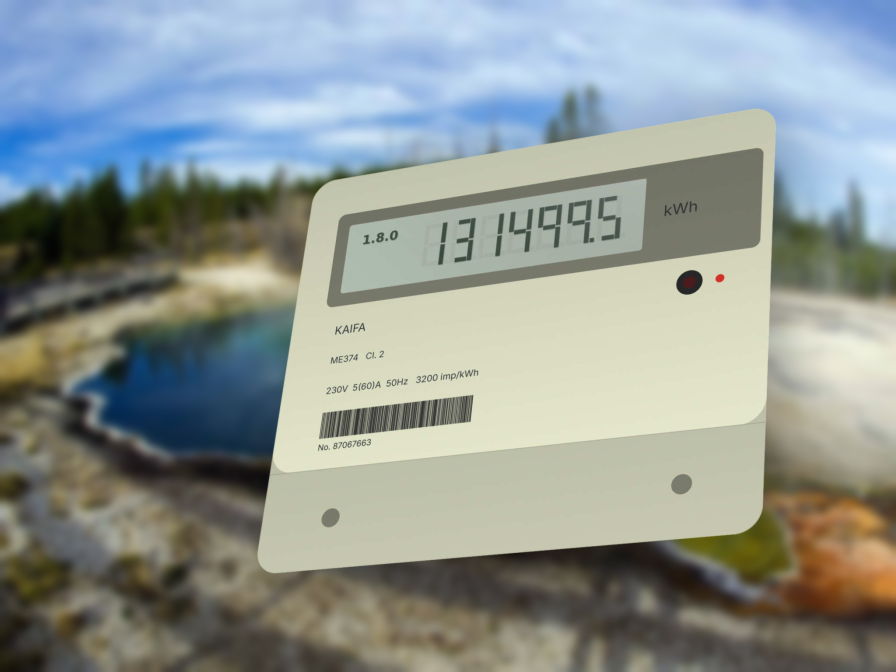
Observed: **131499.5** kWh
